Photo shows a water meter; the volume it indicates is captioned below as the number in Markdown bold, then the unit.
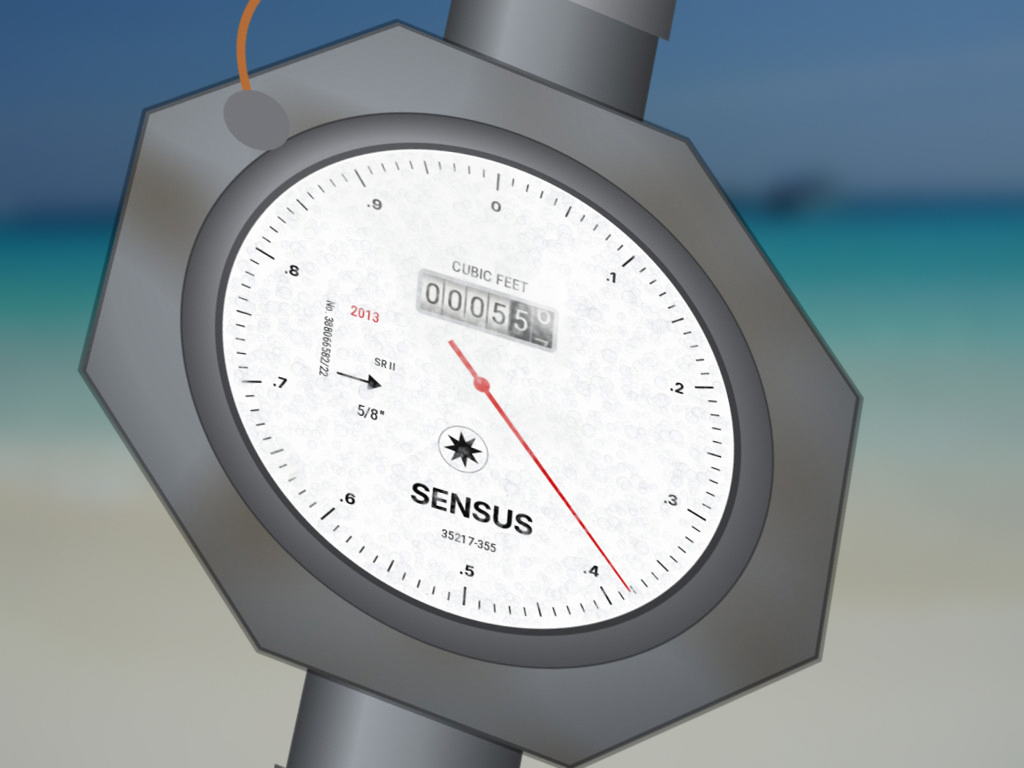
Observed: **556.38** ft³
